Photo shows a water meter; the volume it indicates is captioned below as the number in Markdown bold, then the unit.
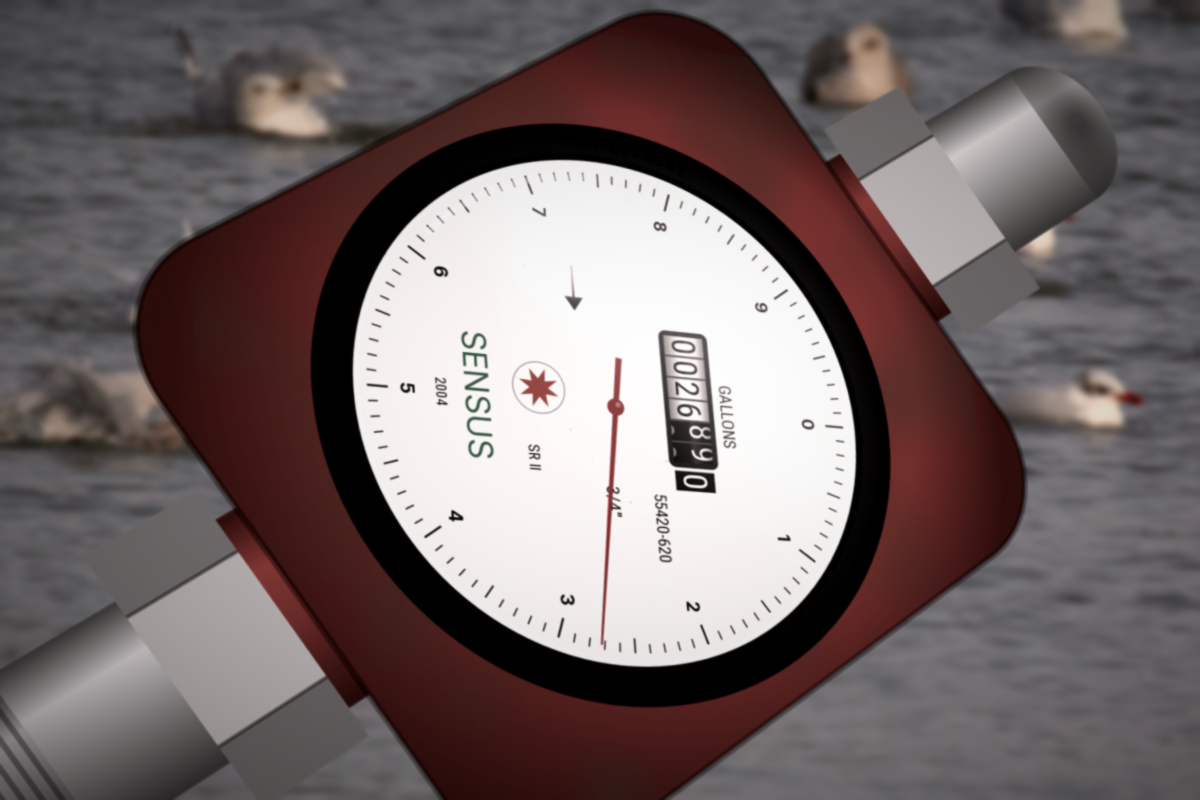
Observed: **26892.7** gal
